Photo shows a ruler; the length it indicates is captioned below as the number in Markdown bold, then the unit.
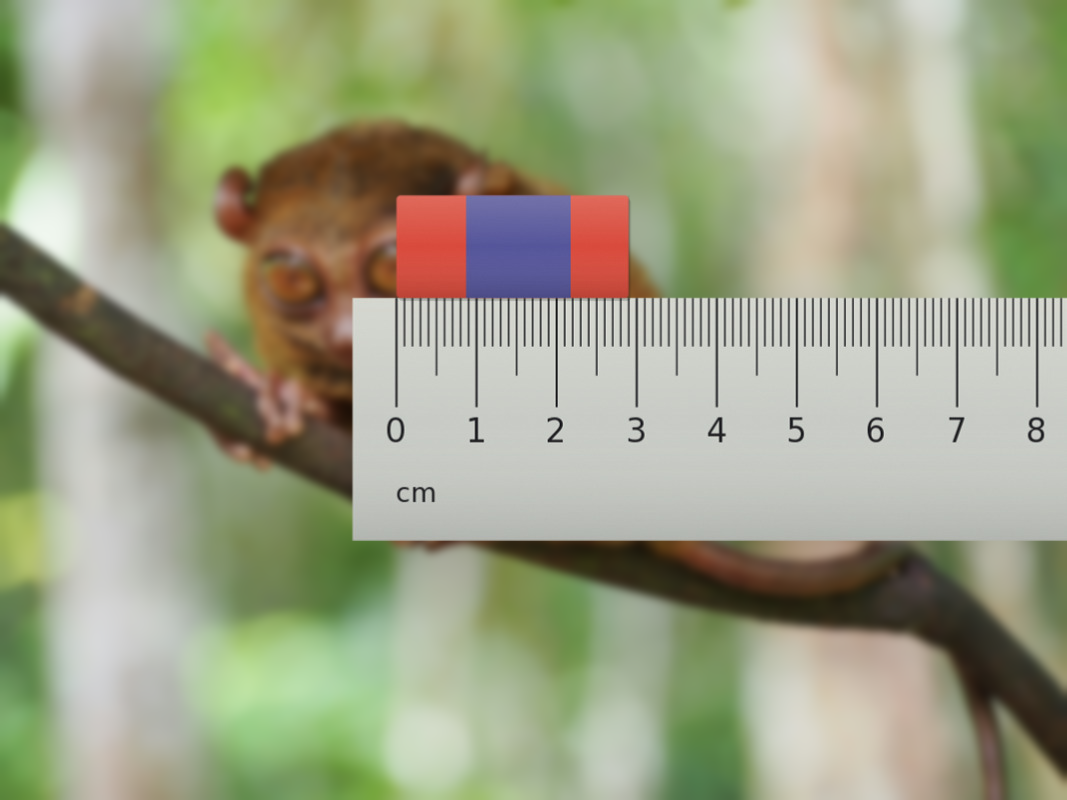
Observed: **2.9** cm
